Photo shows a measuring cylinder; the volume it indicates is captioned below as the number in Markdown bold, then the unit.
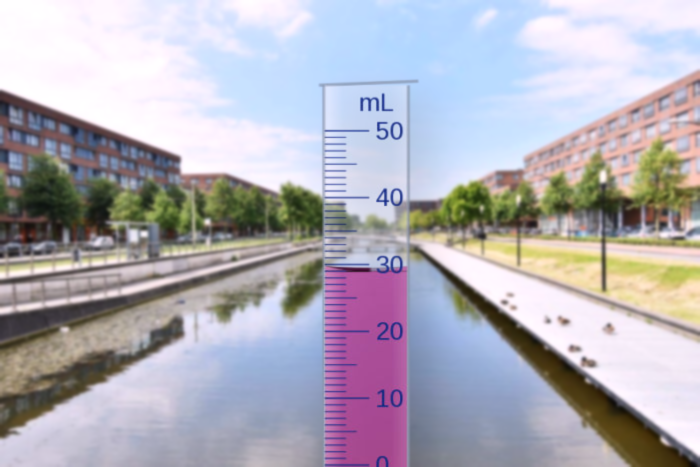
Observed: **29** mL
